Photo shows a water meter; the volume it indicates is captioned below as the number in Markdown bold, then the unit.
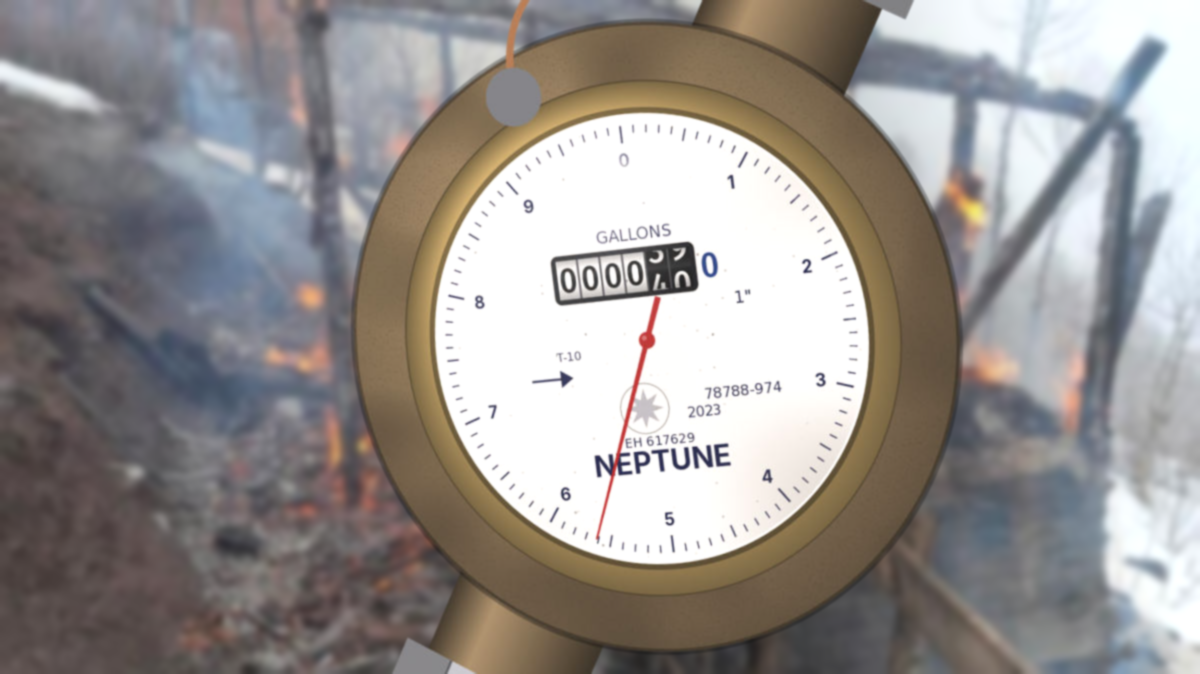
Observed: **395.6** gal
